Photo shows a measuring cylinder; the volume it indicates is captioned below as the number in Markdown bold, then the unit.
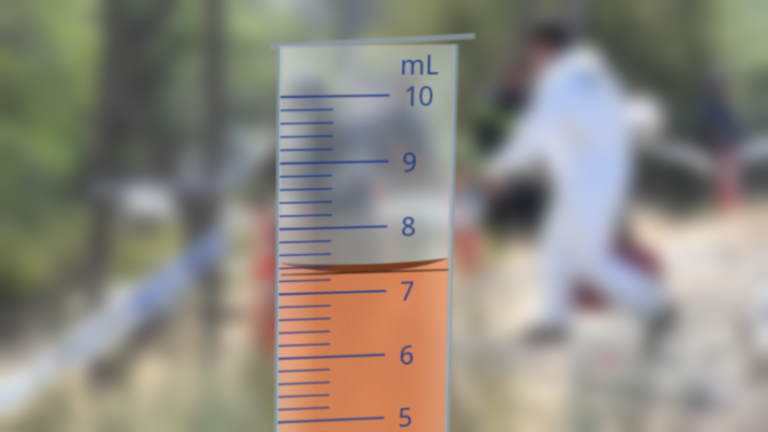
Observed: **7.3** mL
